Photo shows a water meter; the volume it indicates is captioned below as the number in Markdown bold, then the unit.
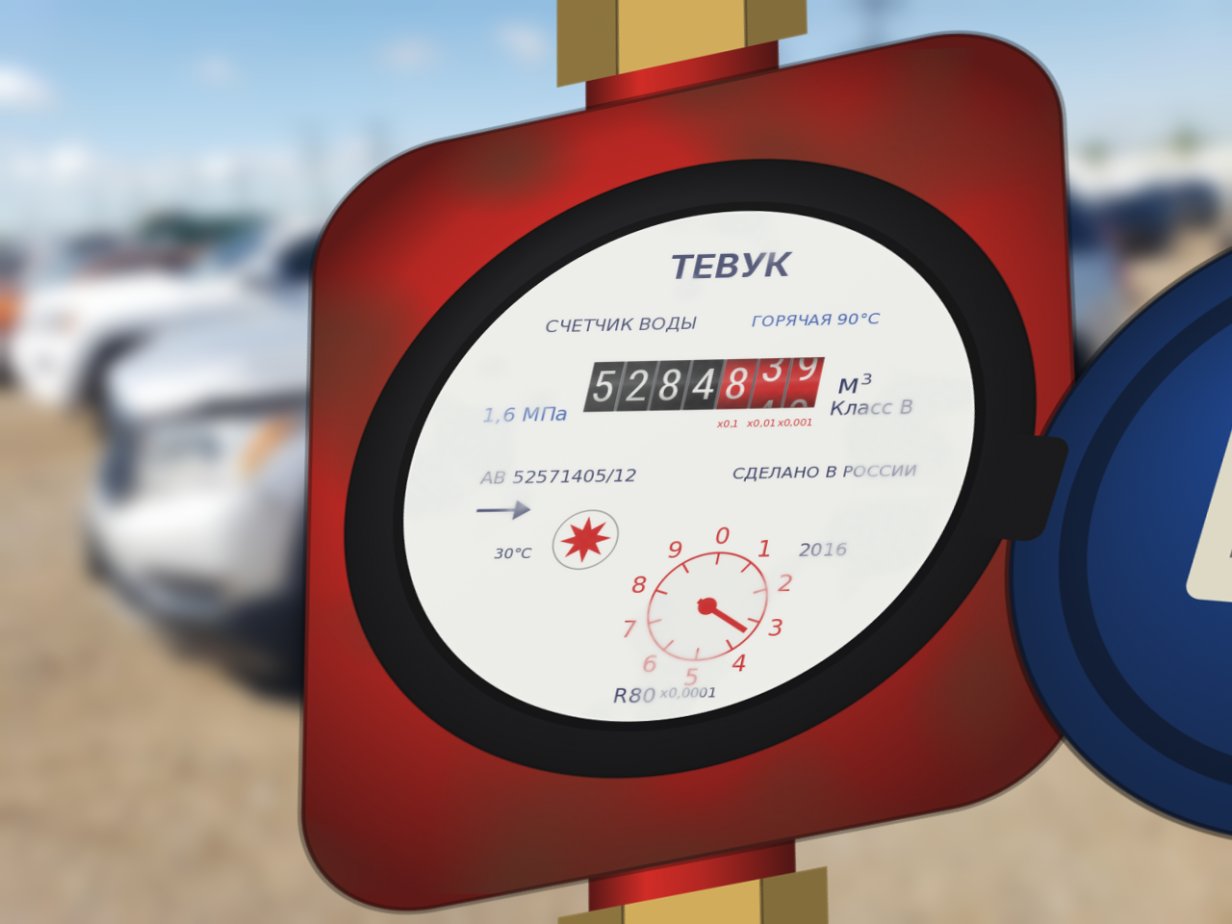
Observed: **5284.8393** m³
